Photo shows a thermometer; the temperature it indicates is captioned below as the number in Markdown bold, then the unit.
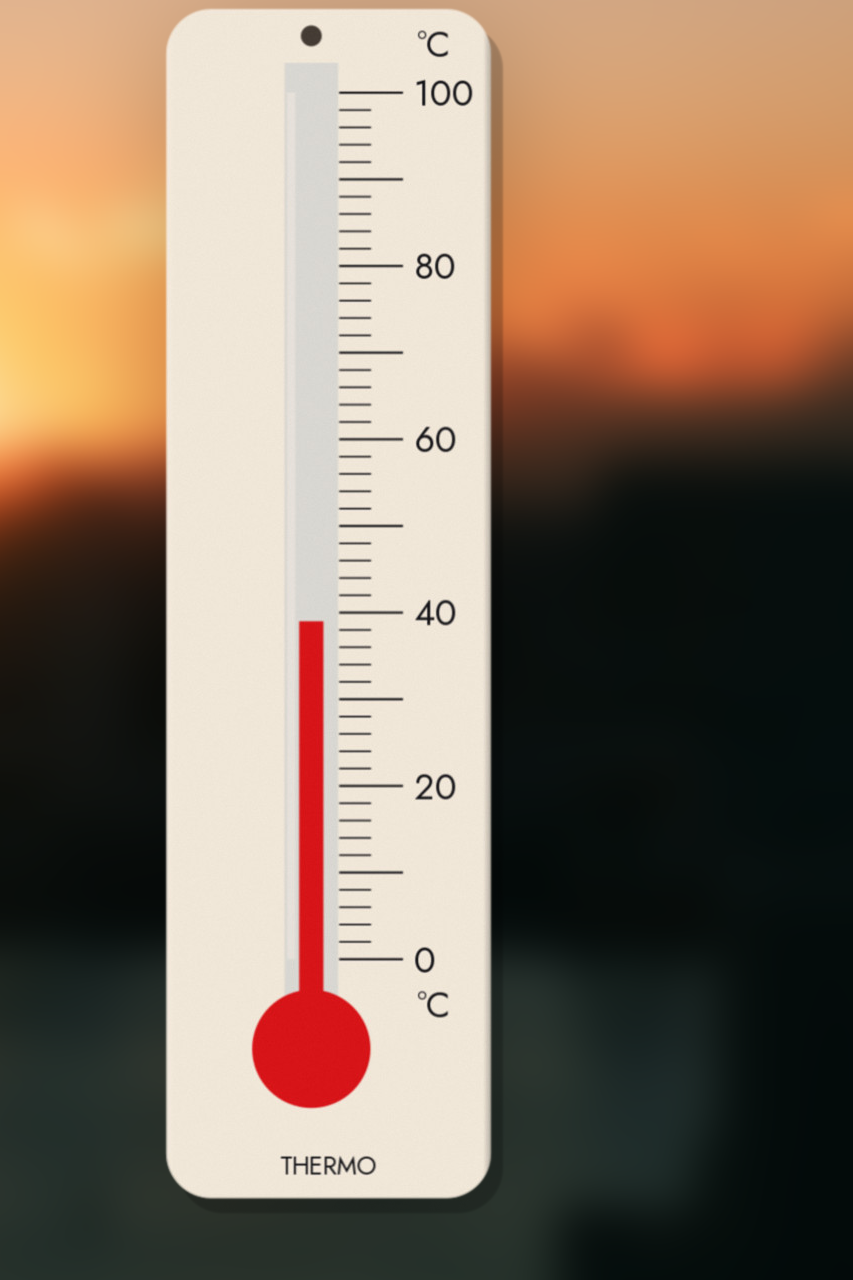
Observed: **39** °C
